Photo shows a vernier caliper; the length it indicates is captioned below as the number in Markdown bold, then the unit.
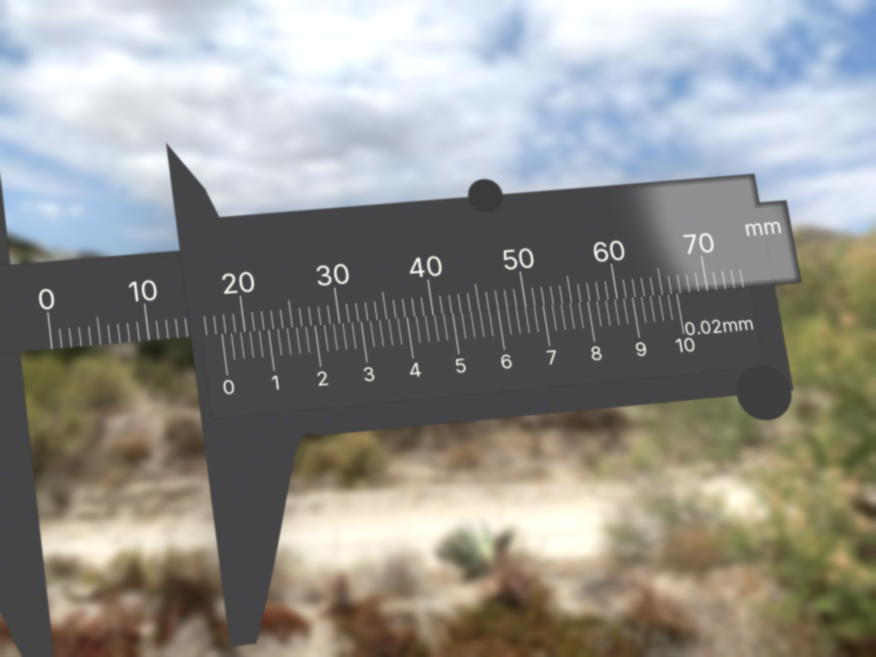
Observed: **17.6** mm
